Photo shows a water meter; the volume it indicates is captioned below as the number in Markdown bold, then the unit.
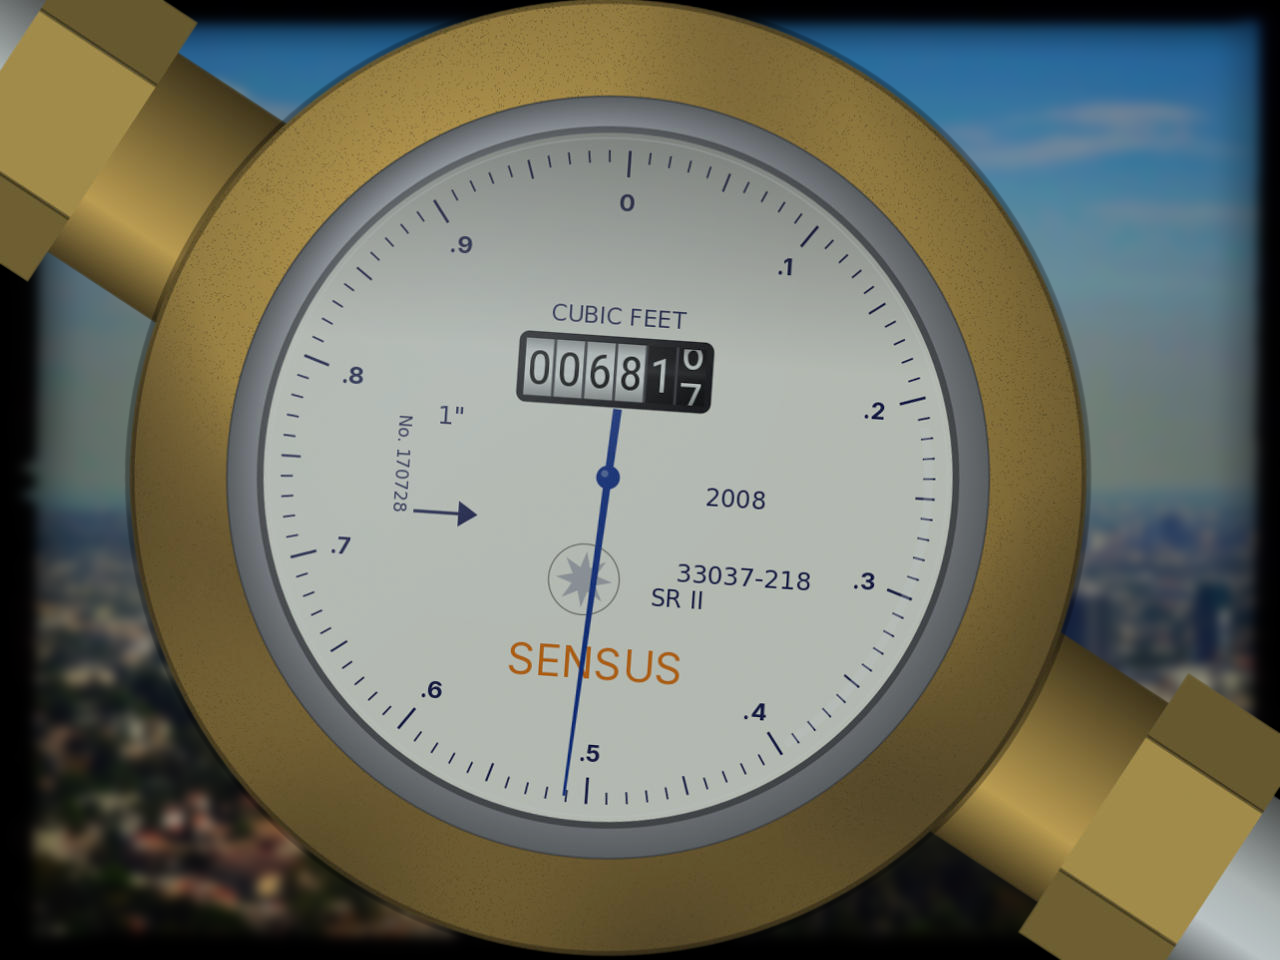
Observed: **6816.51** ft³
